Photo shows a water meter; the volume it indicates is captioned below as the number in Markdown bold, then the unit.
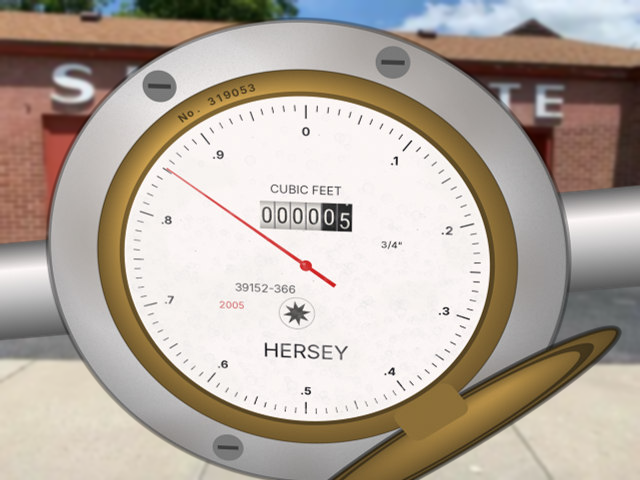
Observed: **4.85** ft³
